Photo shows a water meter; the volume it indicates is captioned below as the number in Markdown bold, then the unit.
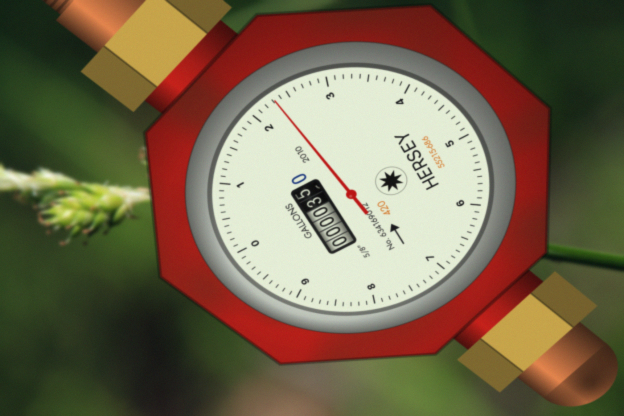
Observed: **352.3** gal
